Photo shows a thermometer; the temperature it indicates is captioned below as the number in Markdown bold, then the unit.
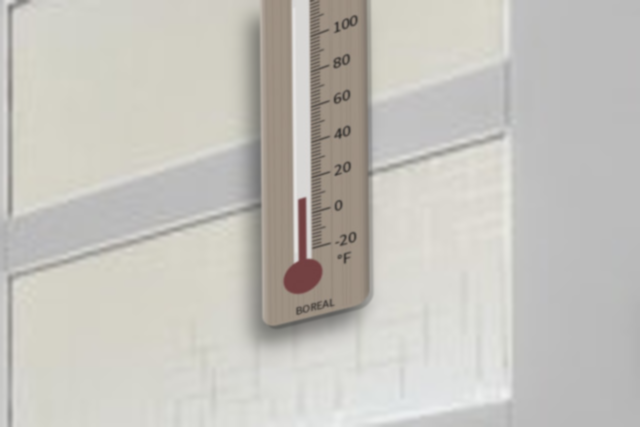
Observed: **10** °F
